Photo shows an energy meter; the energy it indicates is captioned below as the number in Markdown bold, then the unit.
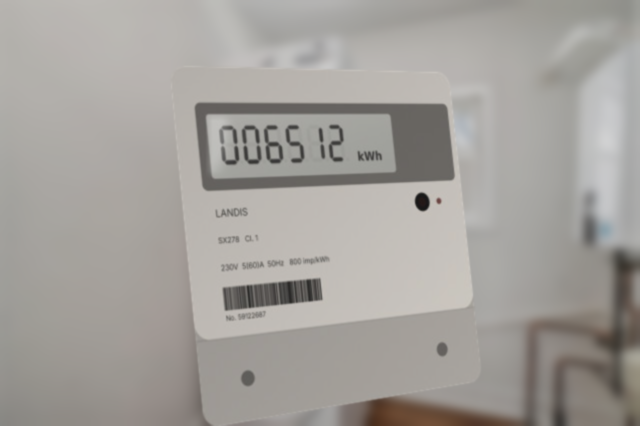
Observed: **6512** kWh
